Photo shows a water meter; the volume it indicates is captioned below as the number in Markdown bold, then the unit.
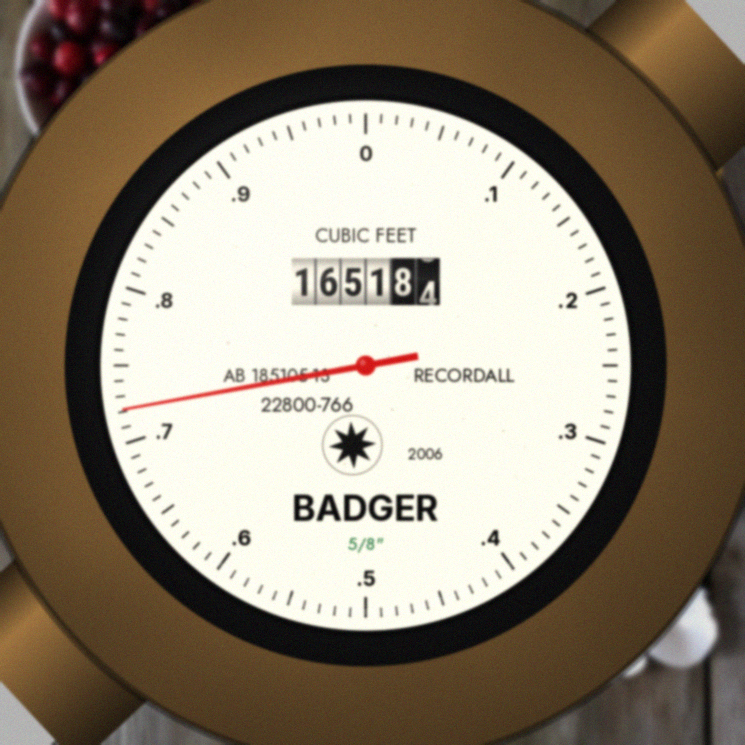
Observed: **165183.72** ft³
